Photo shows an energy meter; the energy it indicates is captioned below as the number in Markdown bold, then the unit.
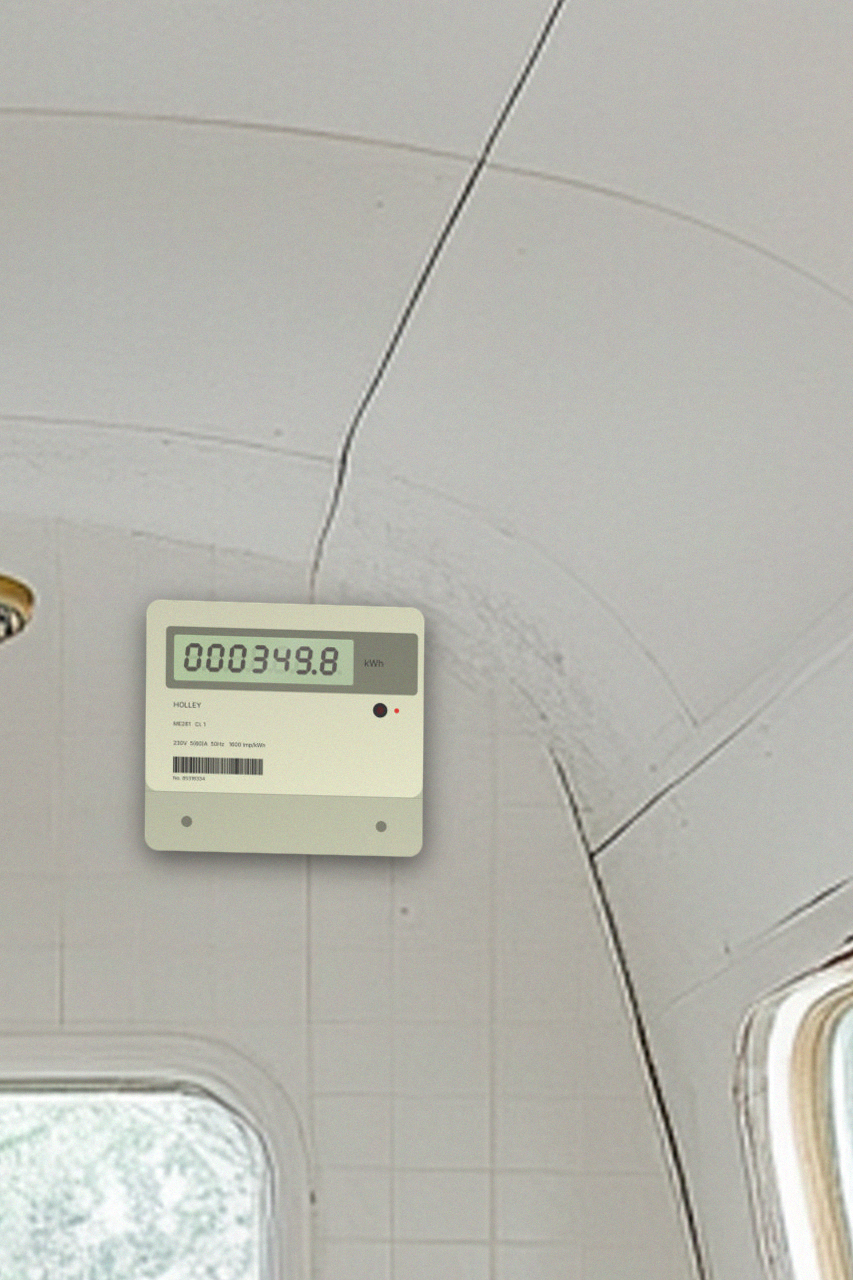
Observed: **349.8** kWh
